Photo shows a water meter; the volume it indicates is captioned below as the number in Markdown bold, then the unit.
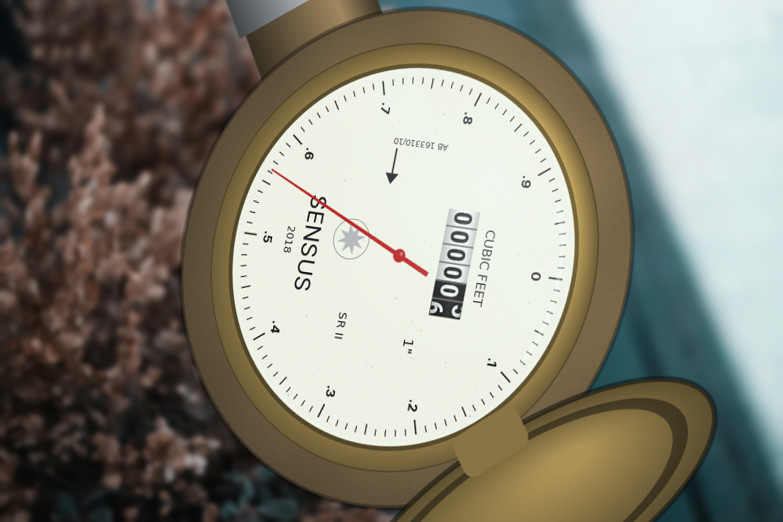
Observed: **5.56** ft³
